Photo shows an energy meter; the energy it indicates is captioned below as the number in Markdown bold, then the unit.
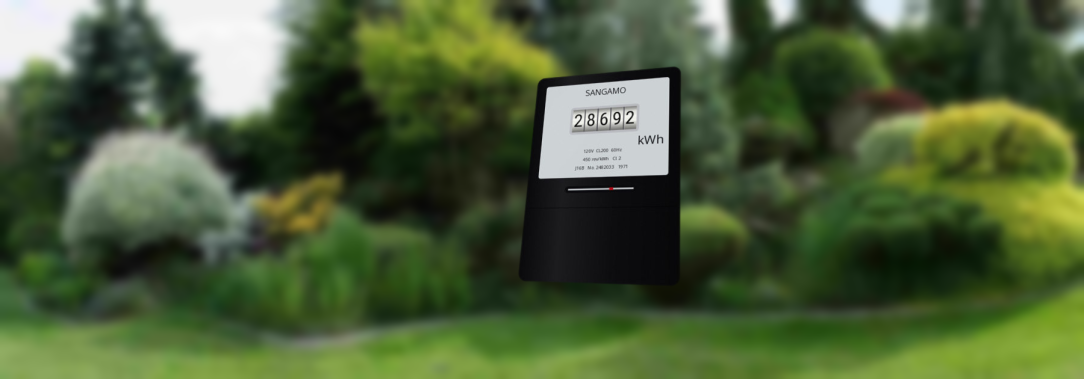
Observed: **28692** kWh
